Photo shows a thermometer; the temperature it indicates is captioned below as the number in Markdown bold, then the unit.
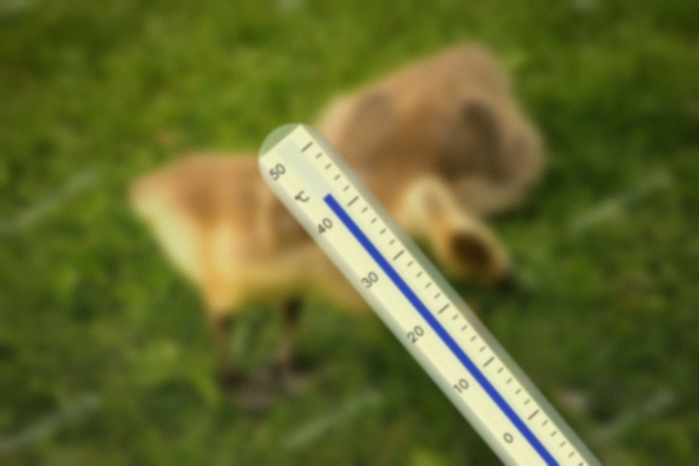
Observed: **43** °C
